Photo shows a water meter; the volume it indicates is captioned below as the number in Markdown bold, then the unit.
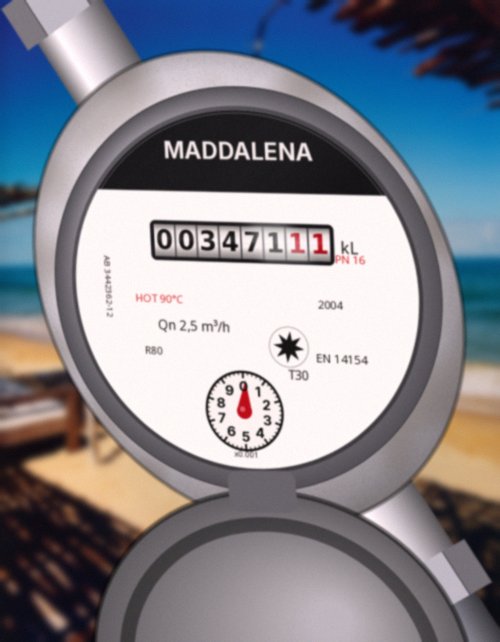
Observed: **3471.110** kL
